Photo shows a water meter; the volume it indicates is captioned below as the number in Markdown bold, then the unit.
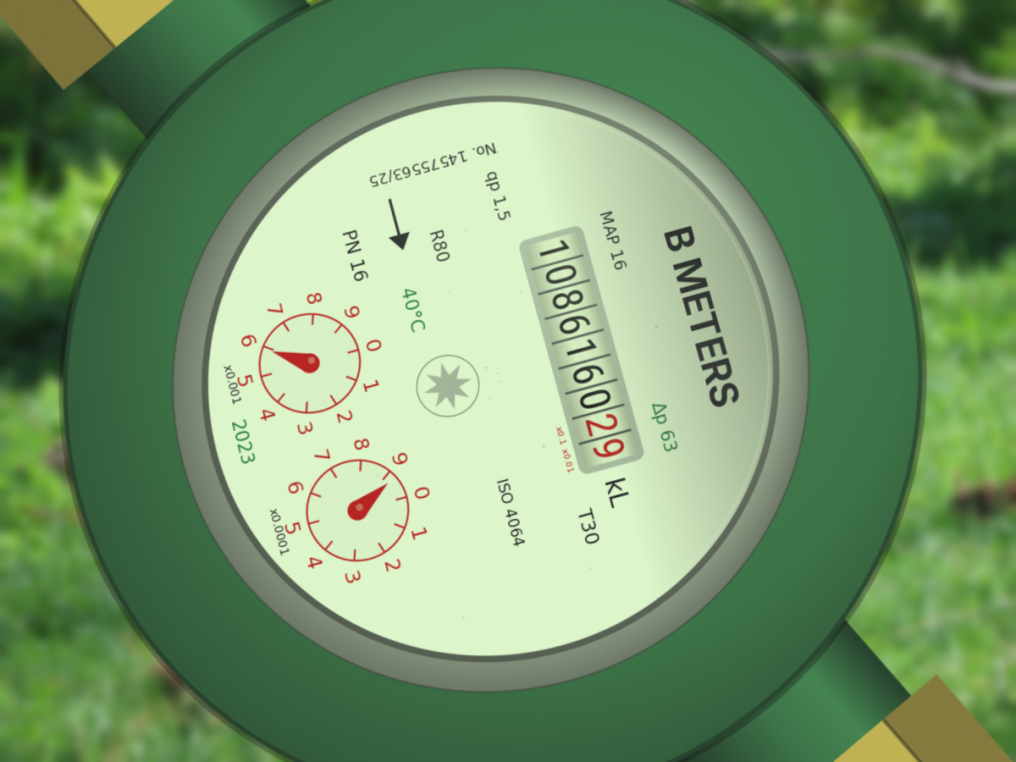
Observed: **1086160.2959** kL
